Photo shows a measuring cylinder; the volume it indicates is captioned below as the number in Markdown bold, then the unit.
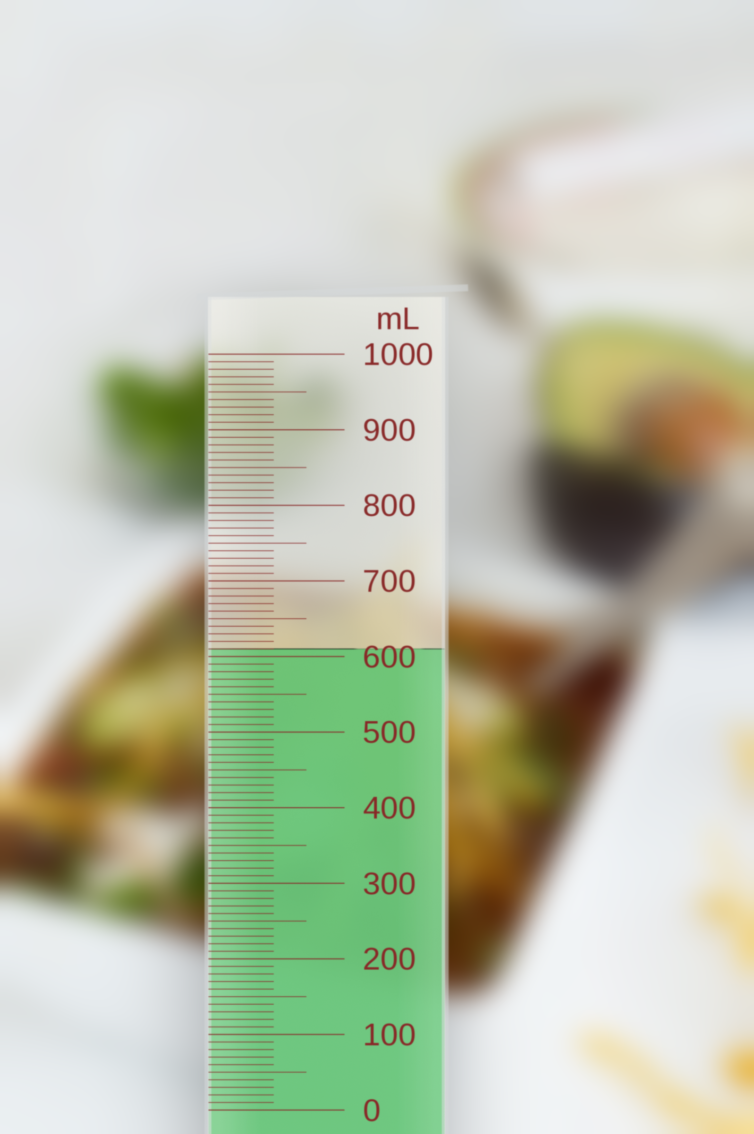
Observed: **610** mL
